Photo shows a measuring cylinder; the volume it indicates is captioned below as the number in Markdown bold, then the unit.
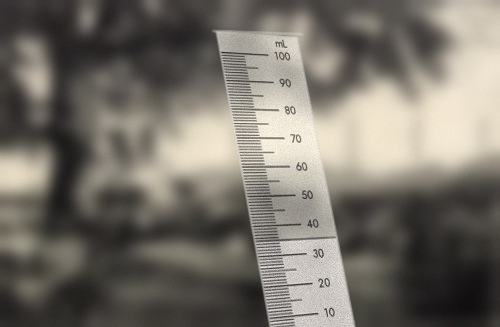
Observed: **35** mL
